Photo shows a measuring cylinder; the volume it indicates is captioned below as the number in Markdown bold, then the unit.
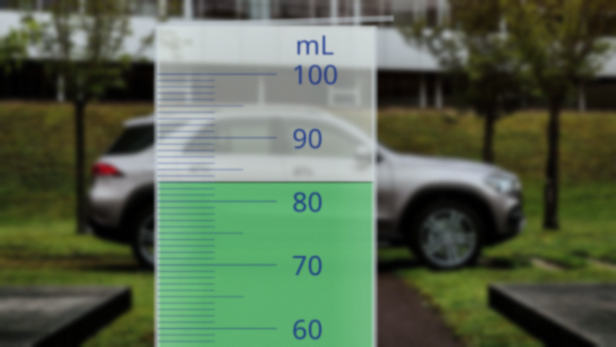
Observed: **83** mL
